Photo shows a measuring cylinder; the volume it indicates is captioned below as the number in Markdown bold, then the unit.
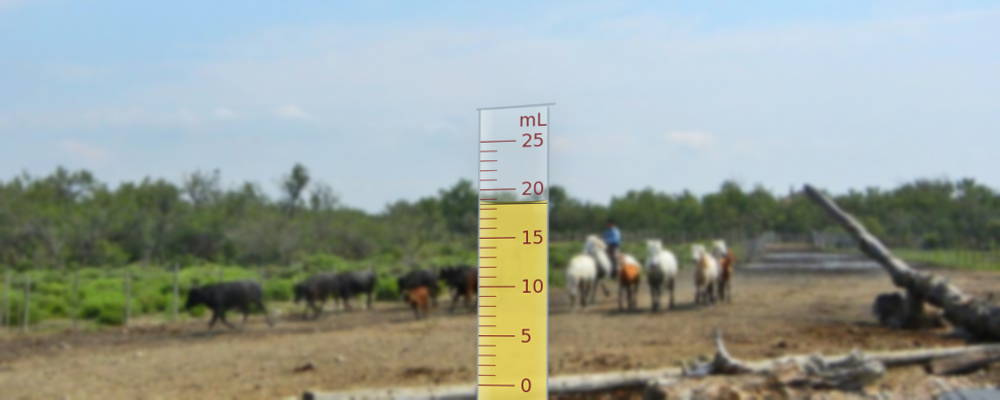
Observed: **18.5** mL
